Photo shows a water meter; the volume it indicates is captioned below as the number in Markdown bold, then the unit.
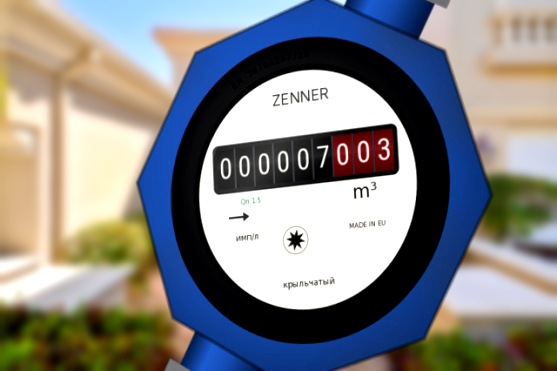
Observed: **7.003** m³
